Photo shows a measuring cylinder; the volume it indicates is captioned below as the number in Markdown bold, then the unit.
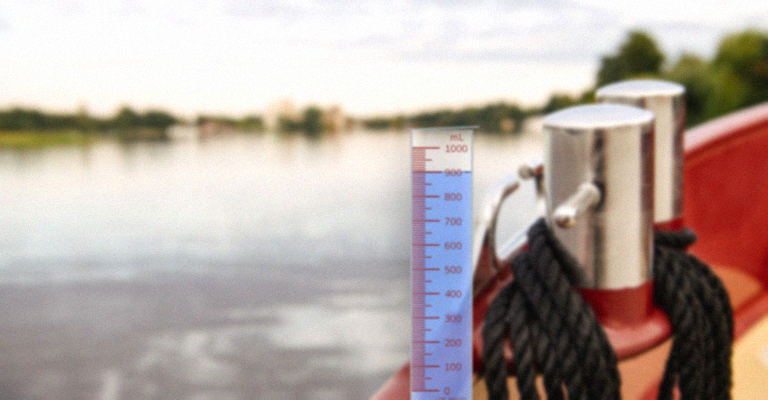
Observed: **900** mL
